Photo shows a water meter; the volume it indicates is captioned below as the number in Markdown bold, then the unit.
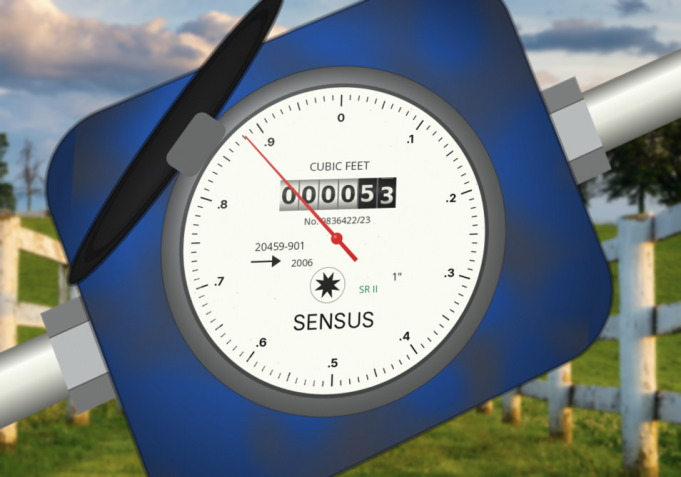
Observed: **52.88** ft³
